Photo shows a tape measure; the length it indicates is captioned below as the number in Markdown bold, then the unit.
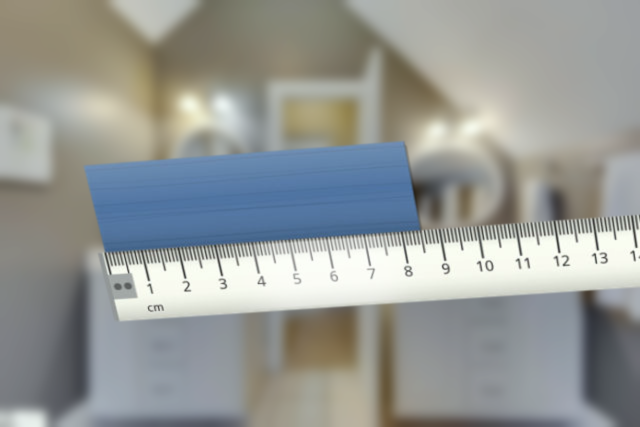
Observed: **8.5** cm
